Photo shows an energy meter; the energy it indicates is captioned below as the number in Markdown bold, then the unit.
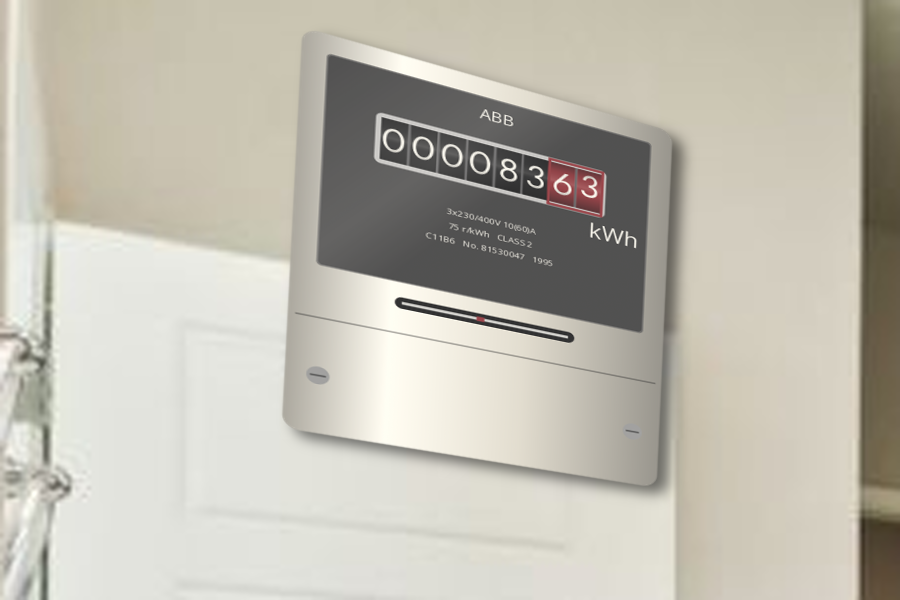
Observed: **83.63** kWh
